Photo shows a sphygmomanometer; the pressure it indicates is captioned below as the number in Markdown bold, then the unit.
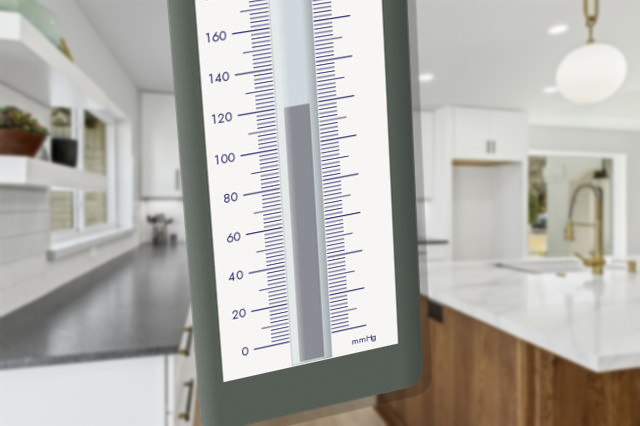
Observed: **120** mmHg
